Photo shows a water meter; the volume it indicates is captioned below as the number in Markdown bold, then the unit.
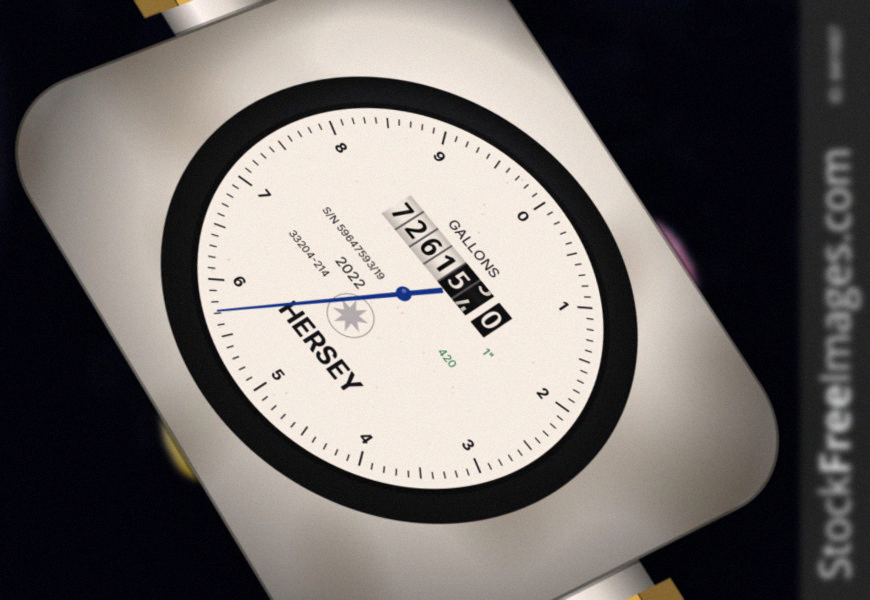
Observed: **7261535.7** gal
